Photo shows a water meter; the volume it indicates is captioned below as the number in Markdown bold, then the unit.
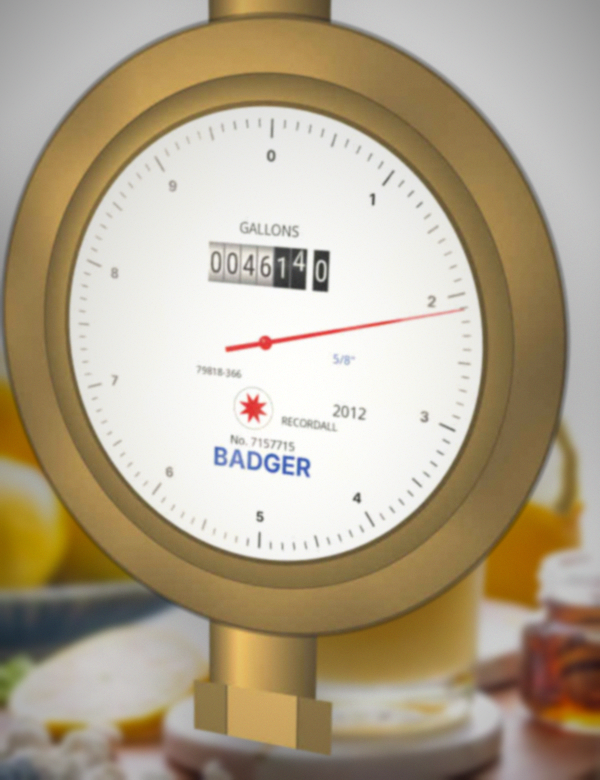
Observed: **46142.1** gal
